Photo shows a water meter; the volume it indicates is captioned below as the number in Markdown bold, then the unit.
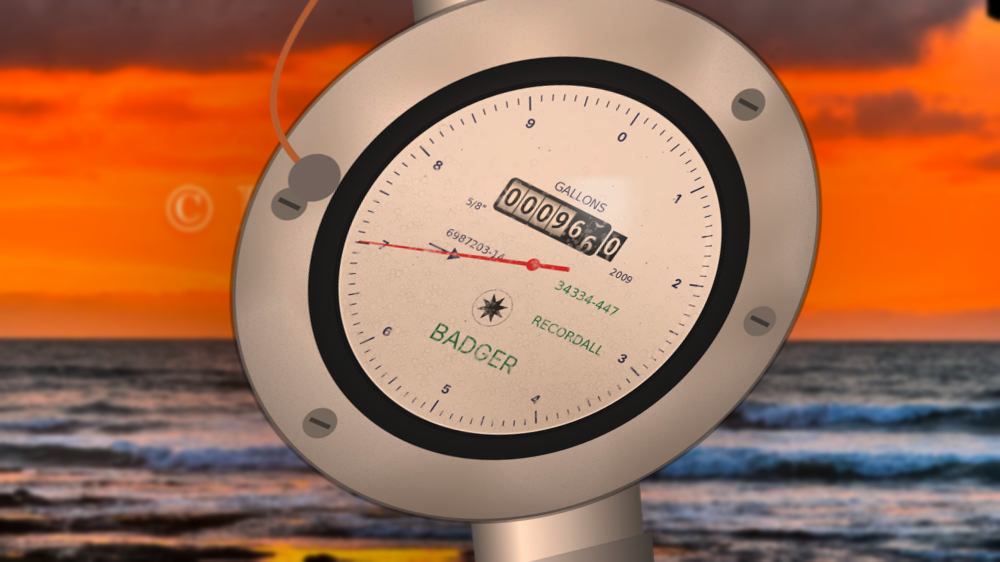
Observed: **9657.0** gal
